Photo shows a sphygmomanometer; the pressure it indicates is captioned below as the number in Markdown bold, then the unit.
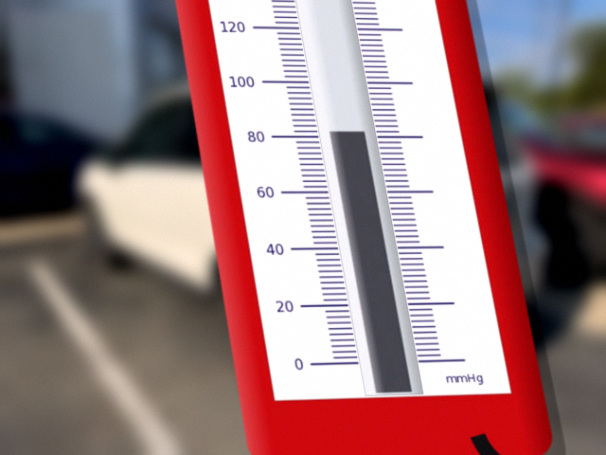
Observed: **82** mmHg
